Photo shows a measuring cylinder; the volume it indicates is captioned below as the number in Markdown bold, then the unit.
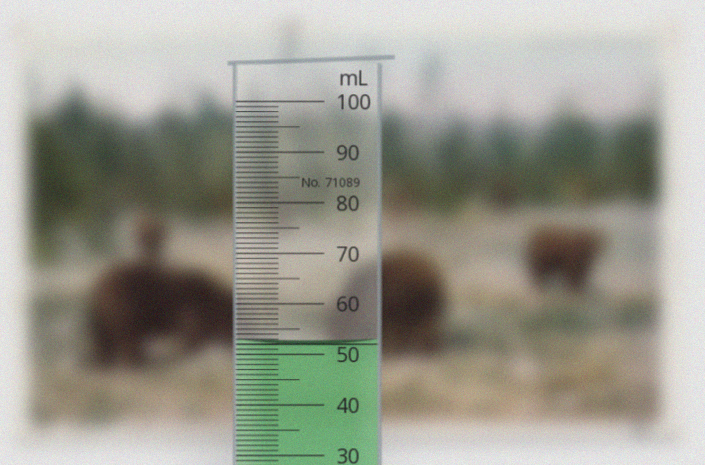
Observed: **52** mL
